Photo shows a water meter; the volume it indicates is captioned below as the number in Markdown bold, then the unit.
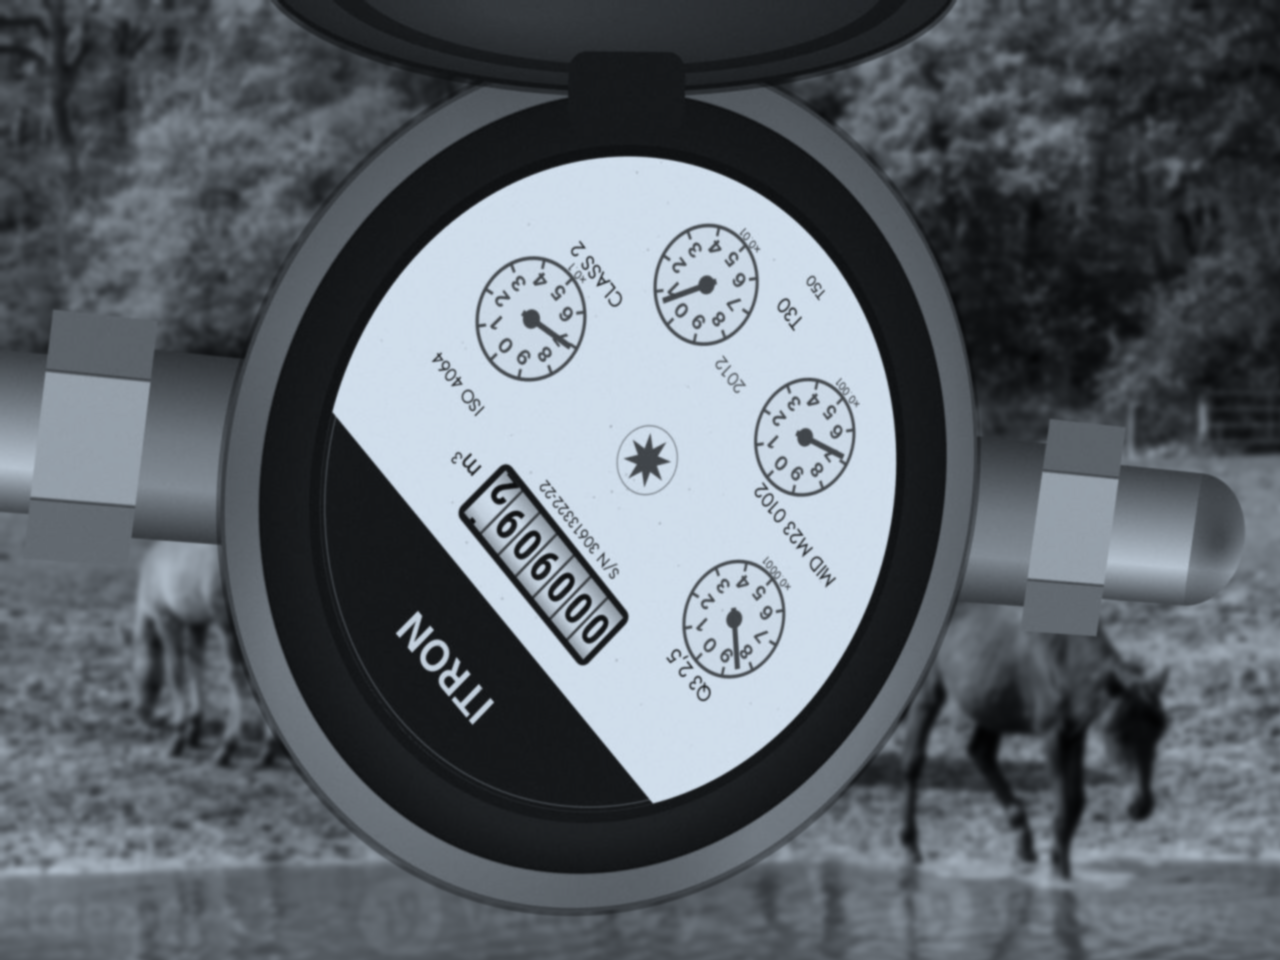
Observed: **9091.7068** m³
